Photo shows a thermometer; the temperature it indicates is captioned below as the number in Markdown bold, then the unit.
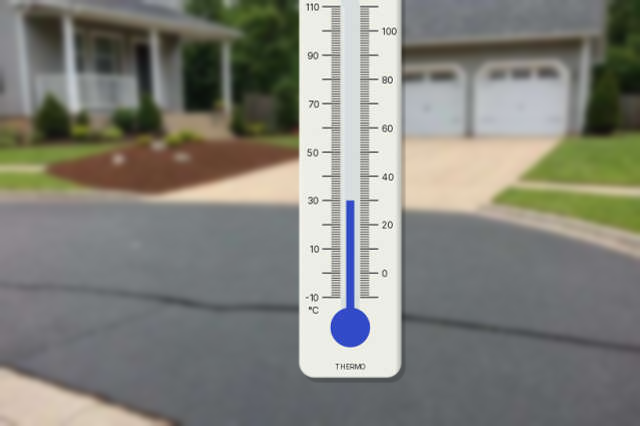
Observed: **30** °C
